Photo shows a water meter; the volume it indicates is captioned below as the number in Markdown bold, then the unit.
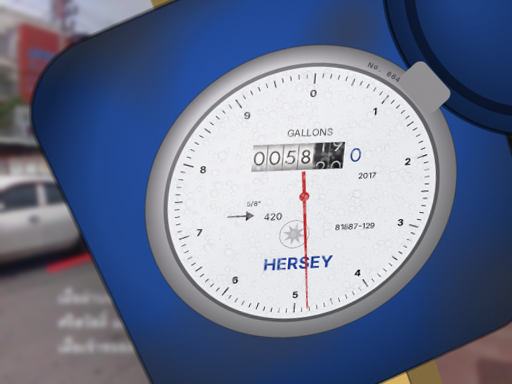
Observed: **58194.8** gal
